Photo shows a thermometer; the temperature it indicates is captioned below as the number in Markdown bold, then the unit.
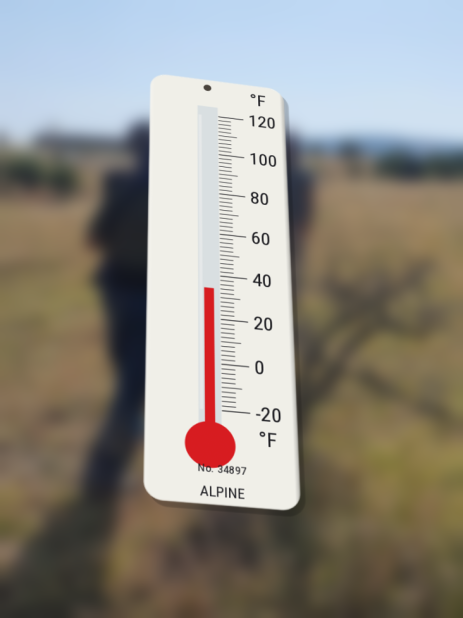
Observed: **34** °F
